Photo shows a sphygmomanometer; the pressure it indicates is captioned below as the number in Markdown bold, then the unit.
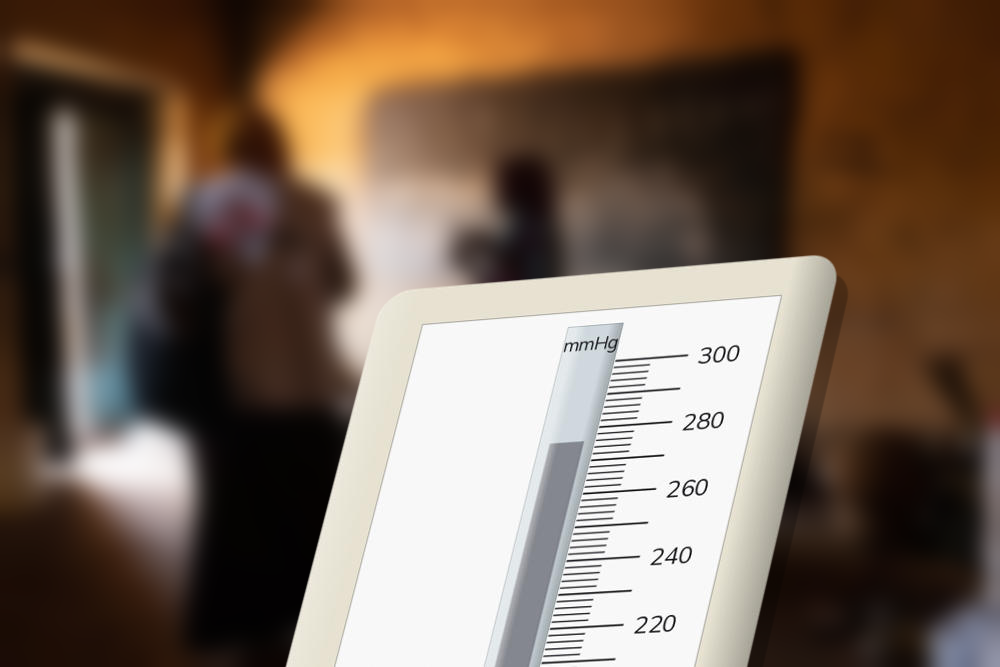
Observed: **276** mmHg
